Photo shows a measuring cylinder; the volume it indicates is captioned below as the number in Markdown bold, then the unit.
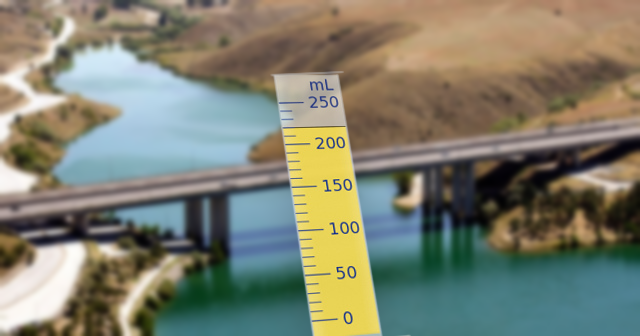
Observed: **220** mL
